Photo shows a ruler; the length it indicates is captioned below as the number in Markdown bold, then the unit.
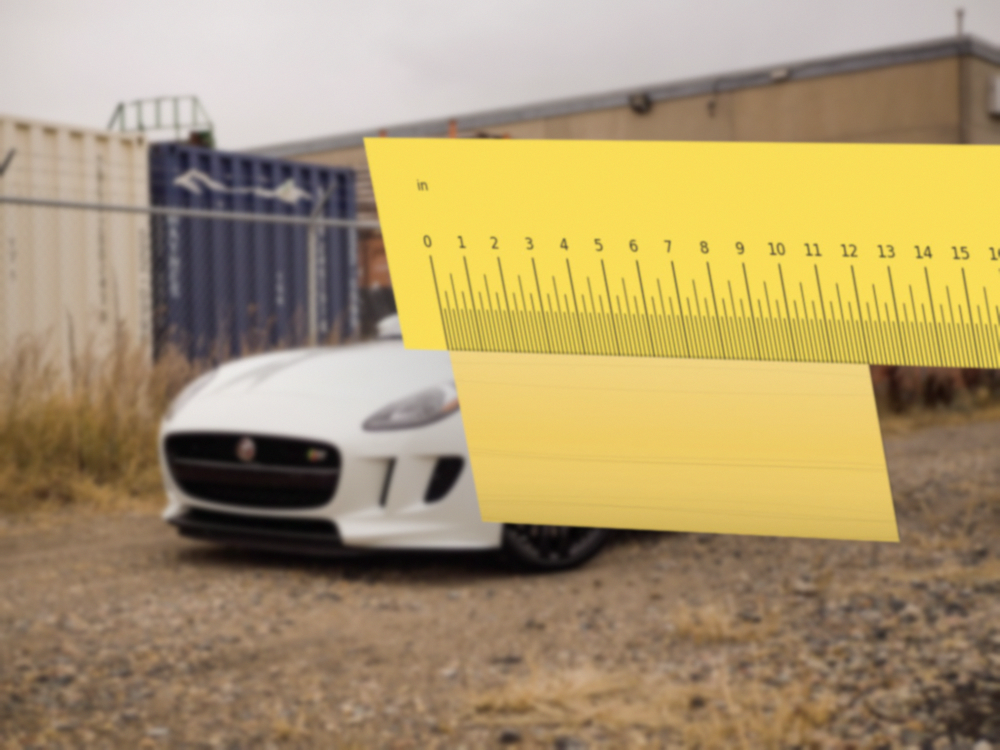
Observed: **12** in
